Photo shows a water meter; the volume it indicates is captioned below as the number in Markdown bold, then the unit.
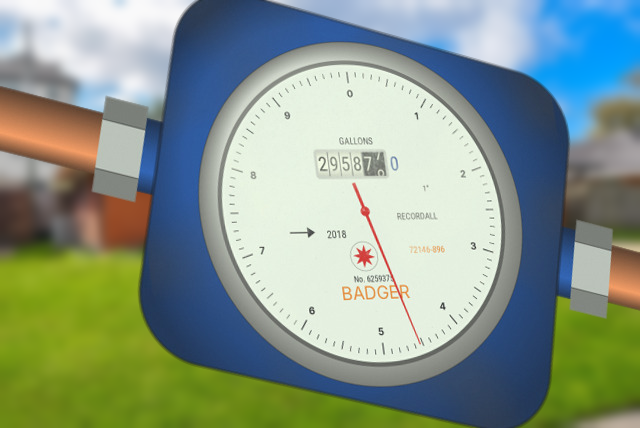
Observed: **2958774.5** gal
